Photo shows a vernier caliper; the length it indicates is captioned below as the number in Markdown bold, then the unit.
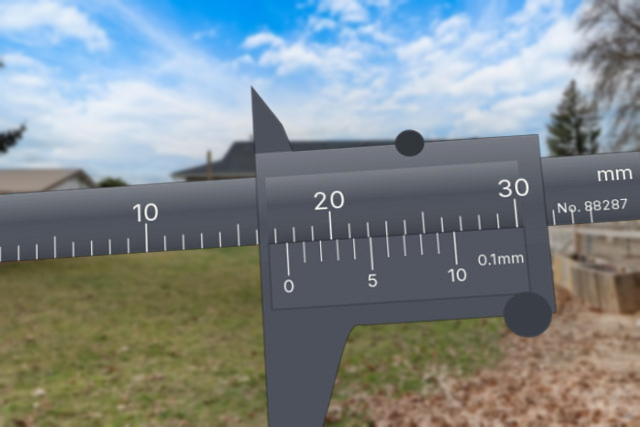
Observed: **17.6** mm
